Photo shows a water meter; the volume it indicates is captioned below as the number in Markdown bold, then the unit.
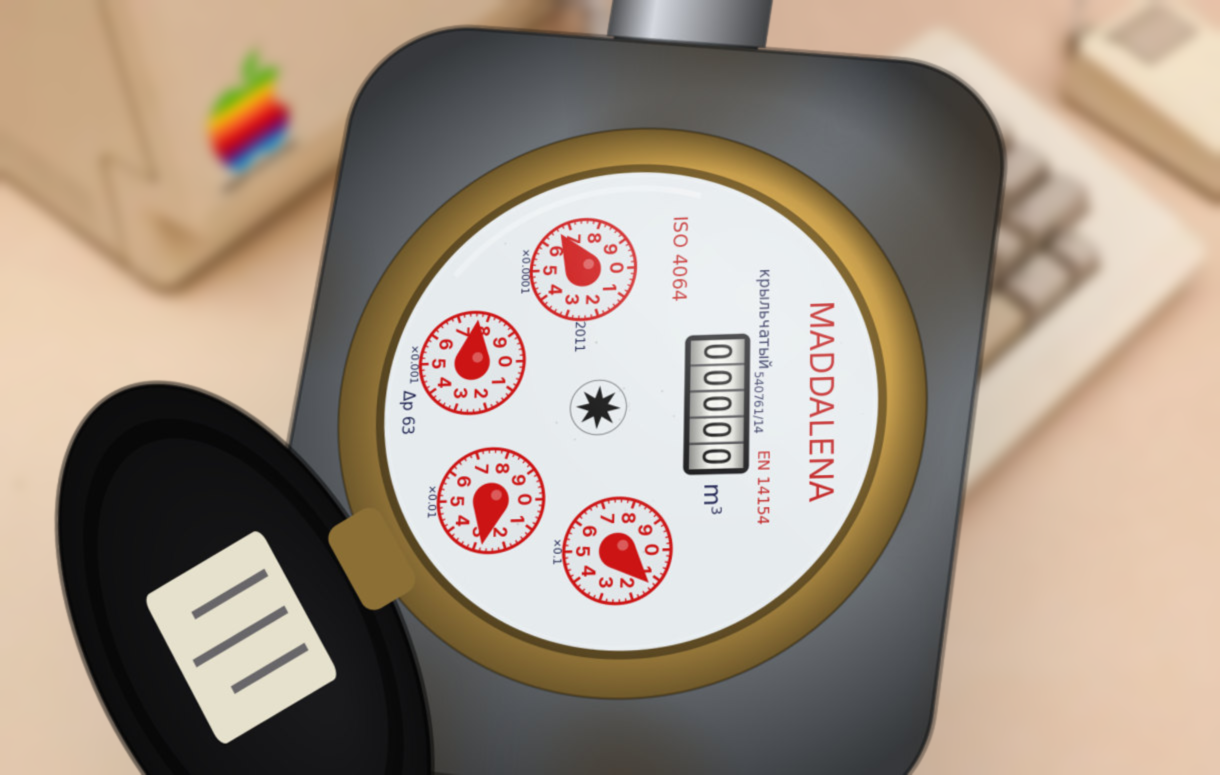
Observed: **0.1276** m³
